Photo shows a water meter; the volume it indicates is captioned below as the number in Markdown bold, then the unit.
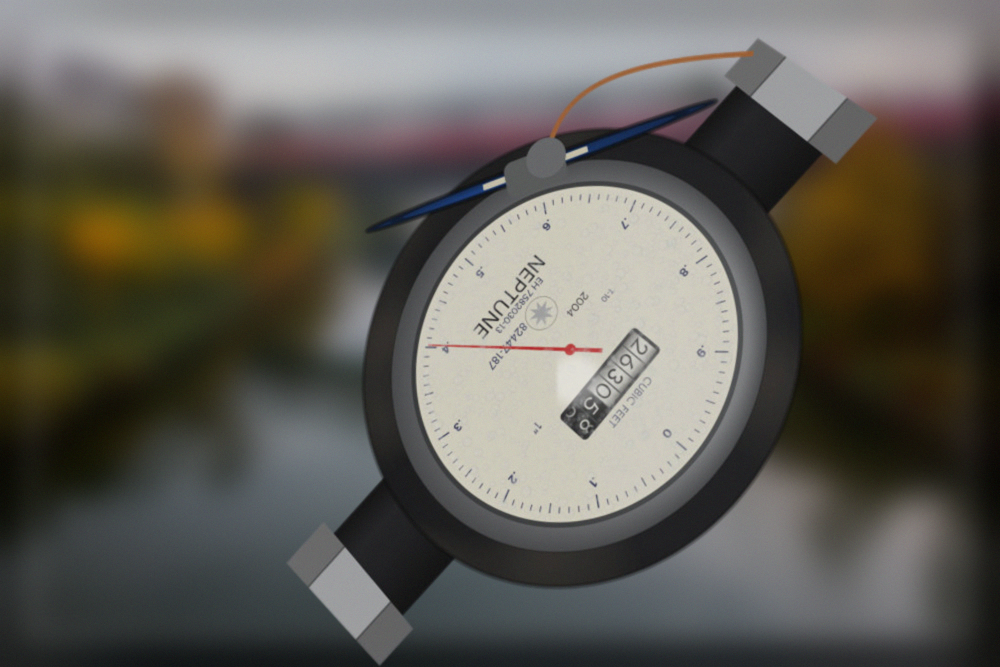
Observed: **263058.40** ft³
